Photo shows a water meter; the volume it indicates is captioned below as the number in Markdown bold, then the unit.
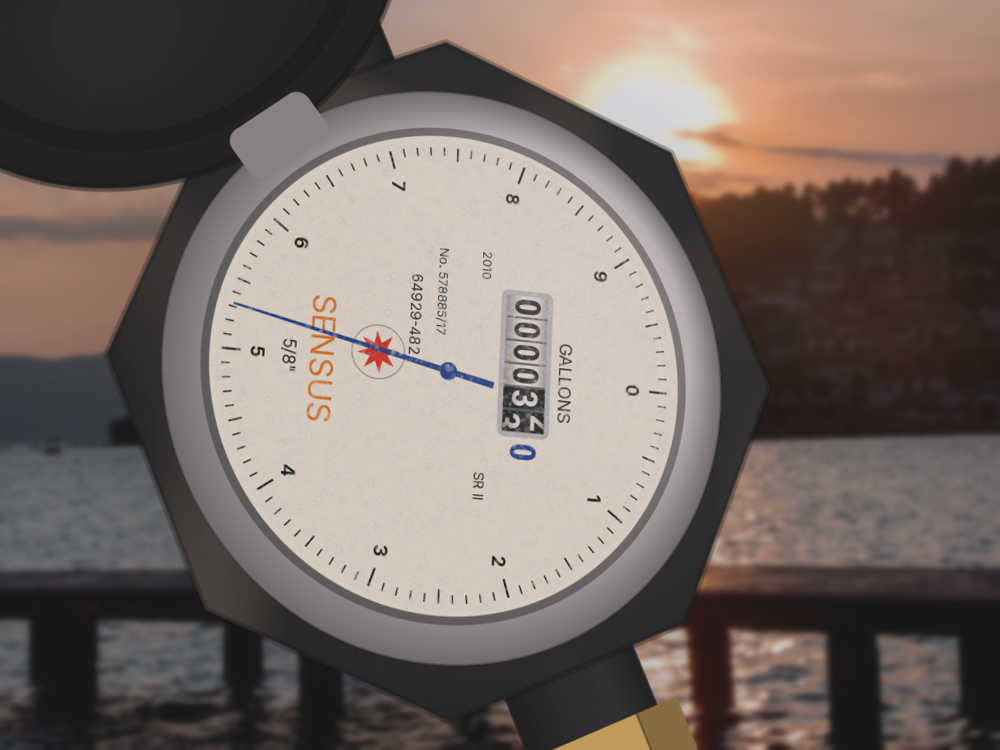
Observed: **325.3** gal
